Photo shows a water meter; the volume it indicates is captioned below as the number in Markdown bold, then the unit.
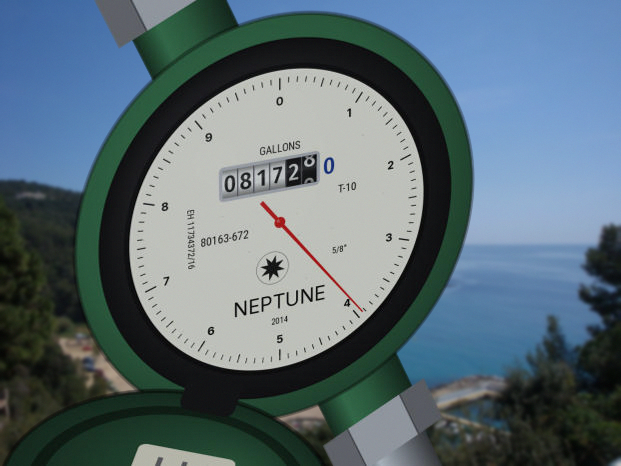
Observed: **817283.9** gal
